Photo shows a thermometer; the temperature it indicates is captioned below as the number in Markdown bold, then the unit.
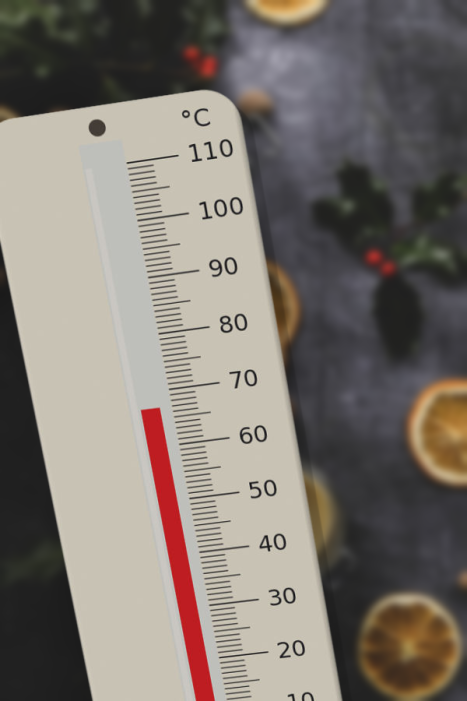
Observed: **67** °C
